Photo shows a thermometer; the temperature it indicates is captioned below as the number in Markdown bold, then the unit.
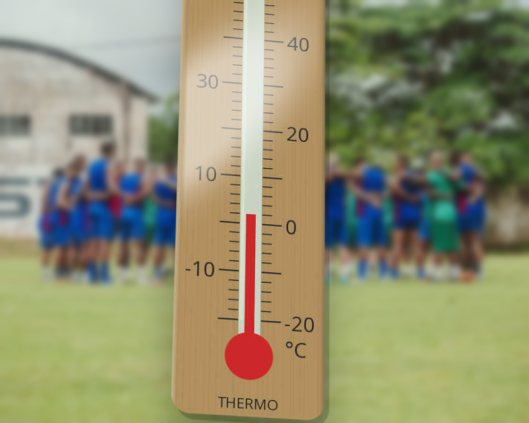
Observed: **2** °C
